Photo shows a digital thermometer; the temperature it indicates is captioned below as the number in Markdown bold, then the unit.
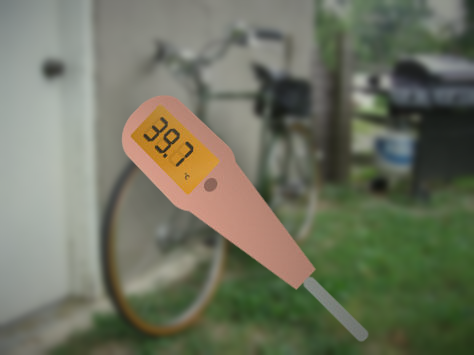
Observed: **39.7** °C
